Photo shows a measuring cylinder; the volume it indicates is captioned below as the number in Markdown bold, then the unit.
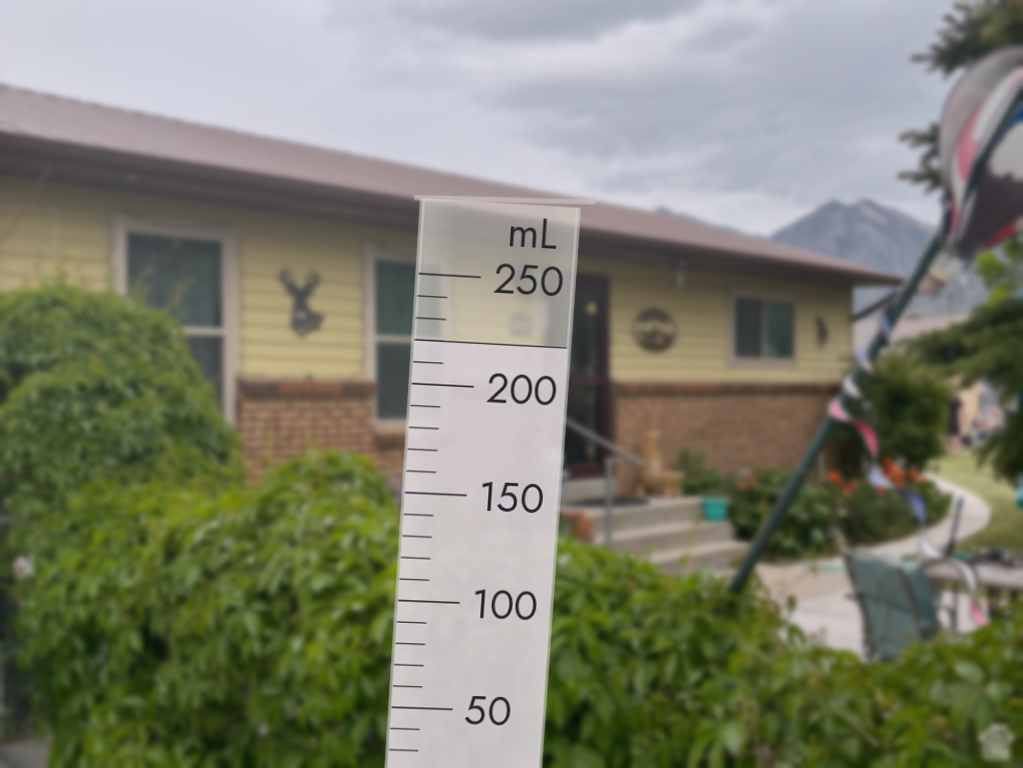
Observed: **220** mL
